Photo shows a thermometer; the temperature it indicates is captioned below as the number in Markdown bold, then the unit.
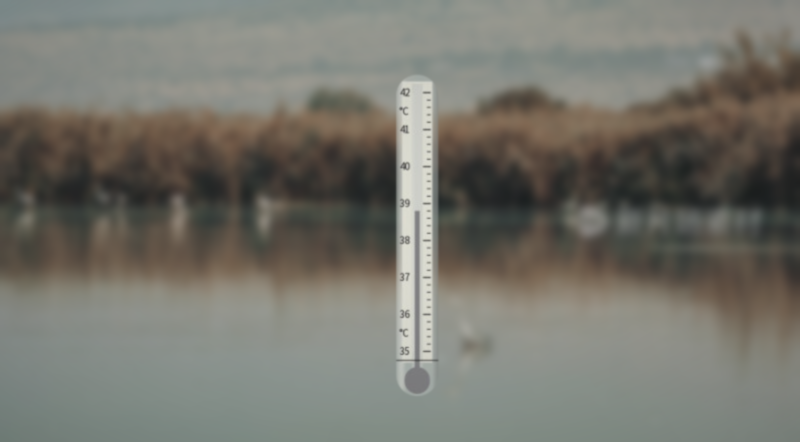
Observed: **38.8** °C
